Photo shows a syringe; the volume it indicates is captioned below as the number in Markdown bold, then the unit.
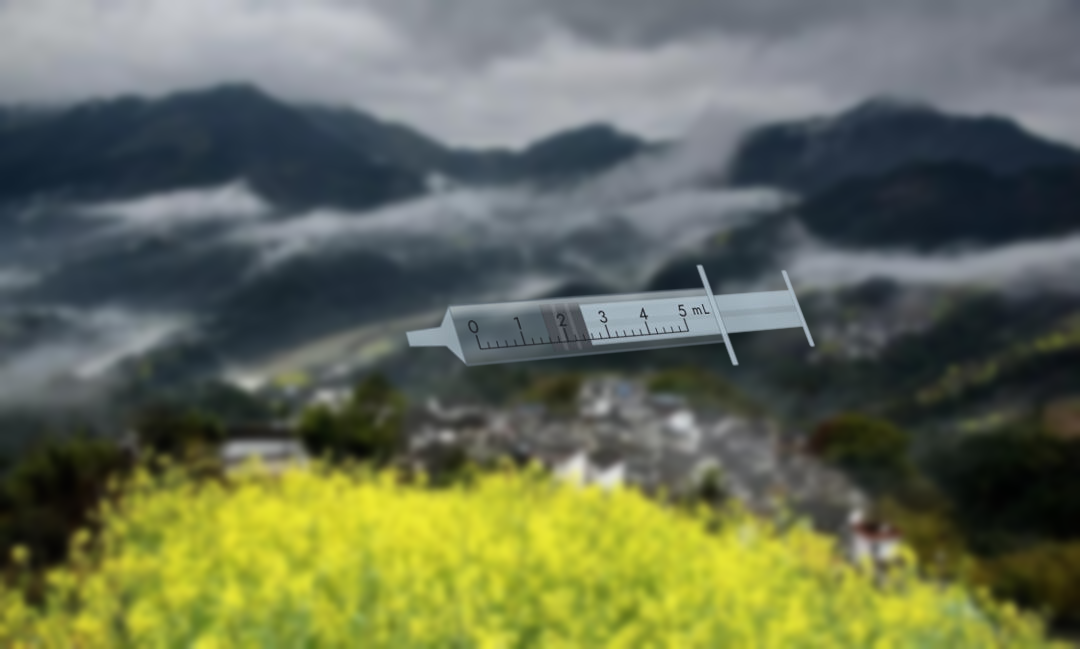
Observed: **1.6** mL
